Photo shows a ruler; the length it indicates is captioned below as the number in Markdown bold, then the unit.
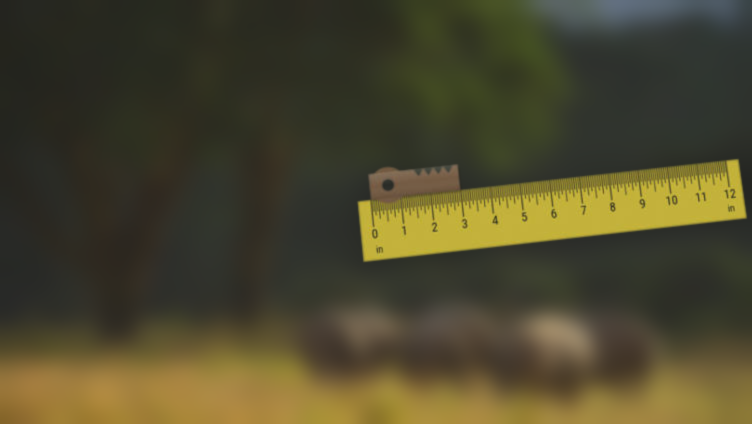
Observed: **3** in
